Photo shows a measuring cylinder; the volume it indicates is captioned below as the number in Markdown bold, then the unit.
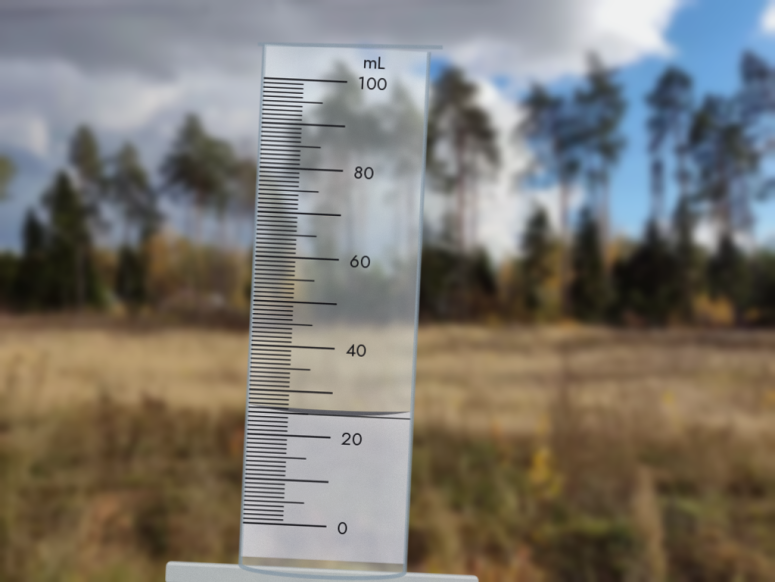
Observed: **25** mL
